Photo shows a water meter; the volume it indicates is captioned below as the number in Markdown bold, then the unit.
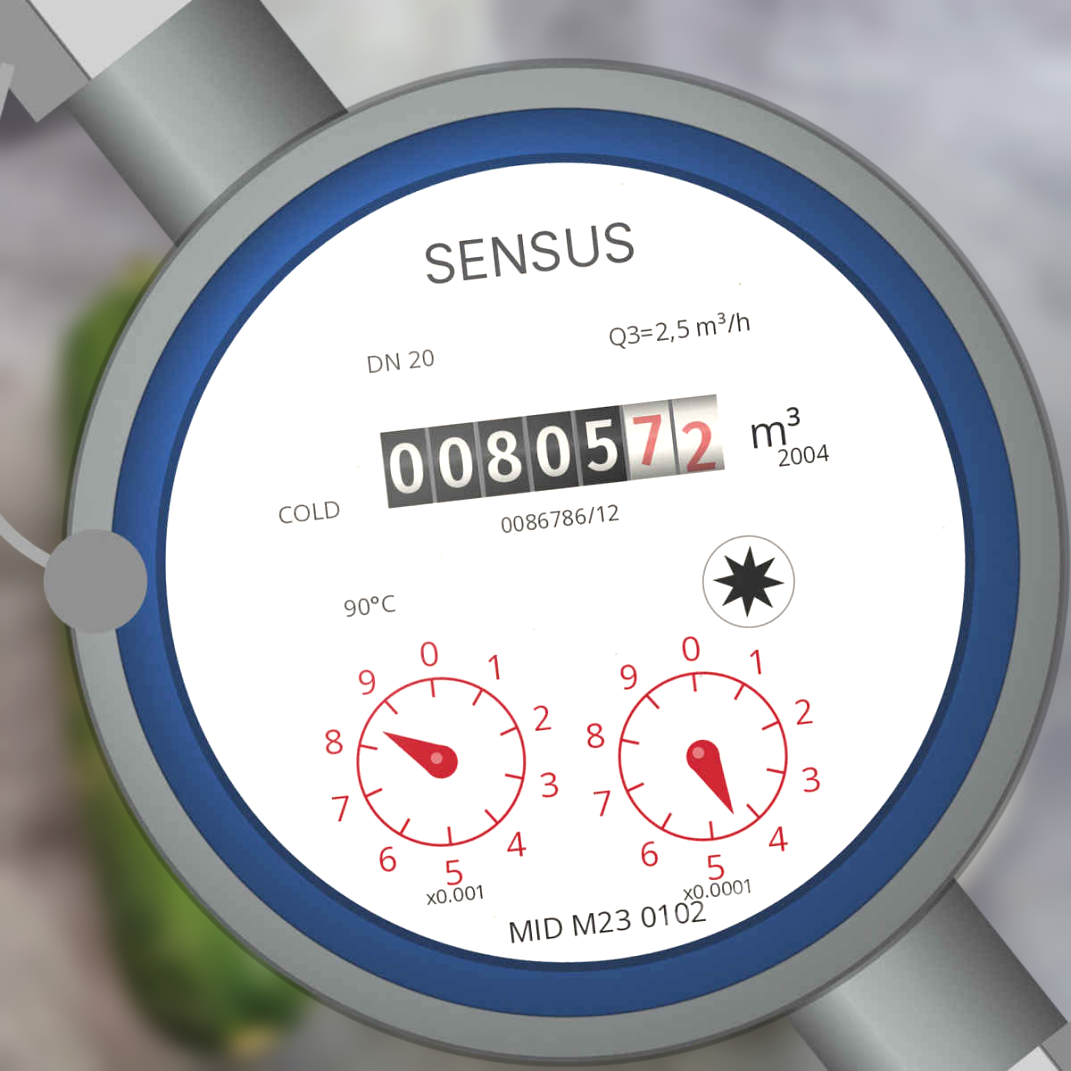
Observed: **805.7184** m³
